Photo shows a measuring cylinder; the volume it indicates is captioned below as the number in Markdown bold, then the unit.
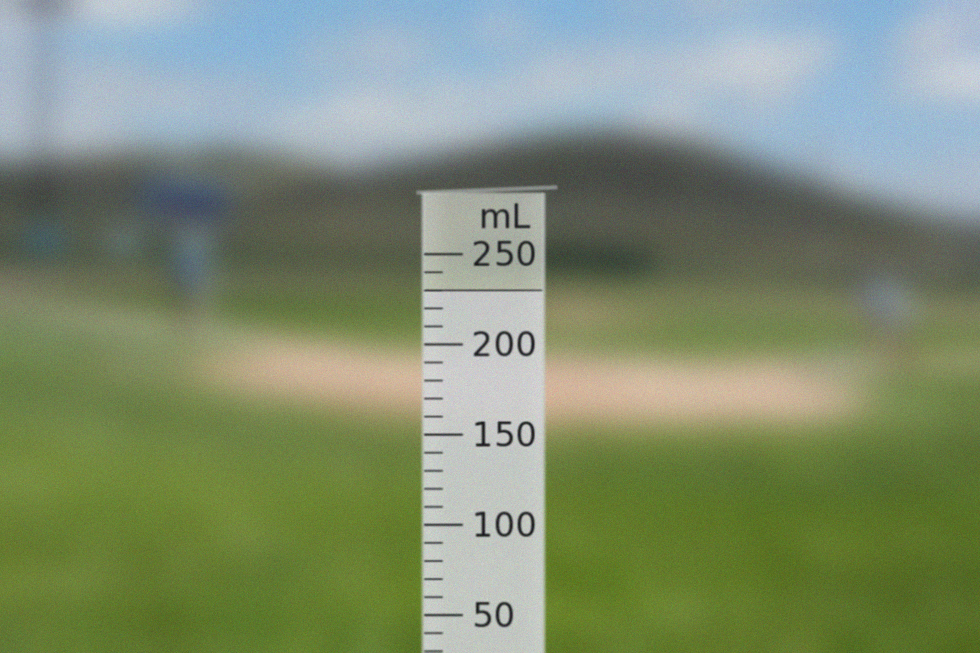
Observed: **230** mL
